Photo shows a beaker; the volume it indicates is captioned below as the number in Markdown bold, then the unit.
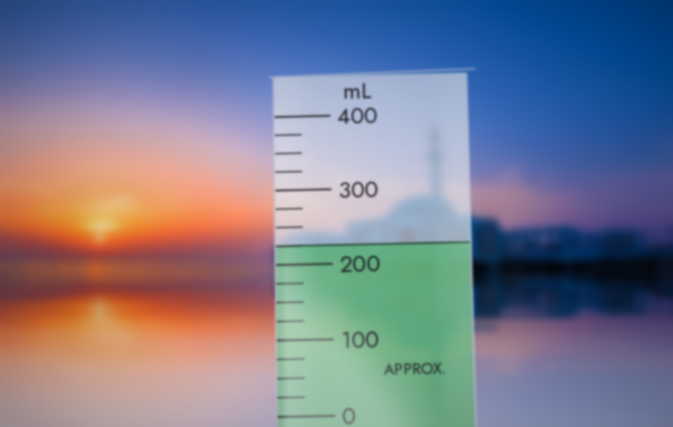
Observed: **225** mL
